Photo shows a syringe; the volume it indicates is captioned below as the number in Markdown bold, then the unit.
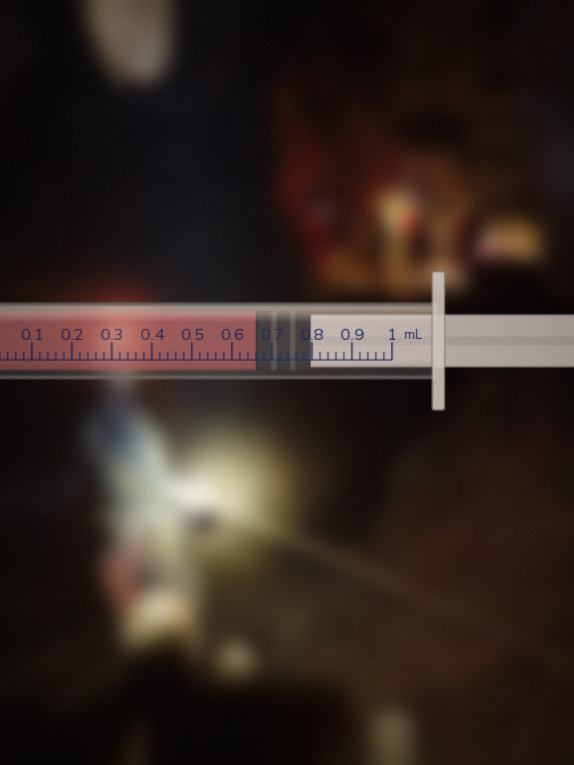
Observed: **0.66** mL
